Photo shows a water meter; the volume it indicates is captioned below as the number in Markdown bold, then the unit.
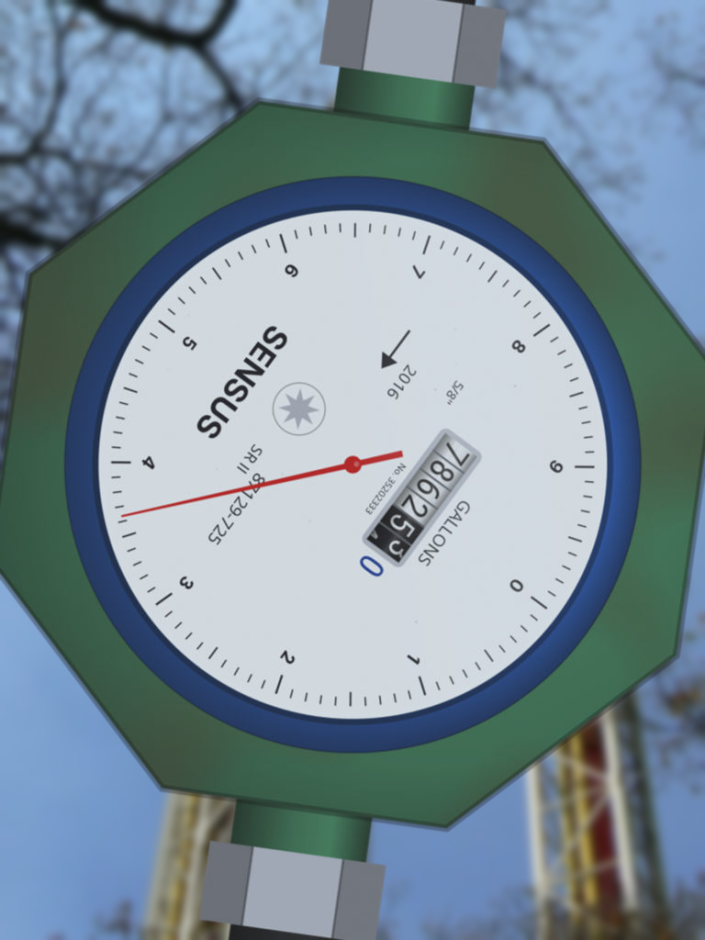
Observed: **7862533.6** gal
